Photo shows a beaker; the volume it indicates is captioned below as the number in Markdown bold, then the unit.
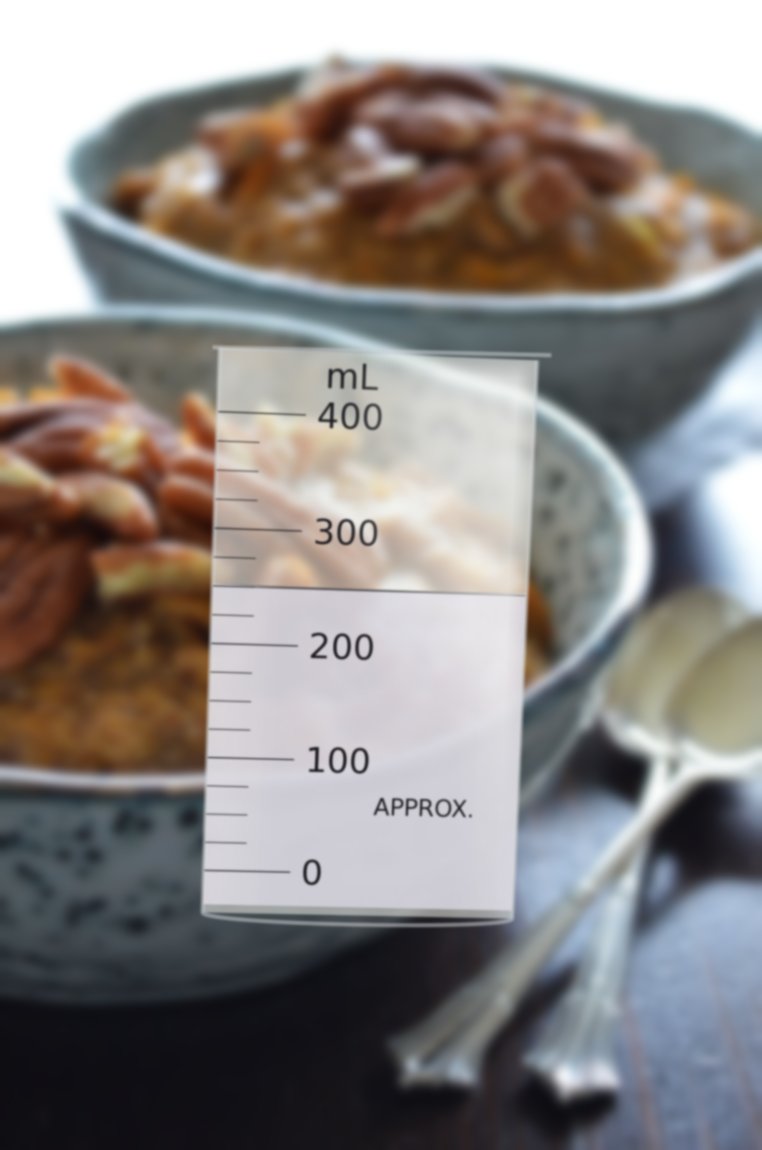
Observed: **250** mL
